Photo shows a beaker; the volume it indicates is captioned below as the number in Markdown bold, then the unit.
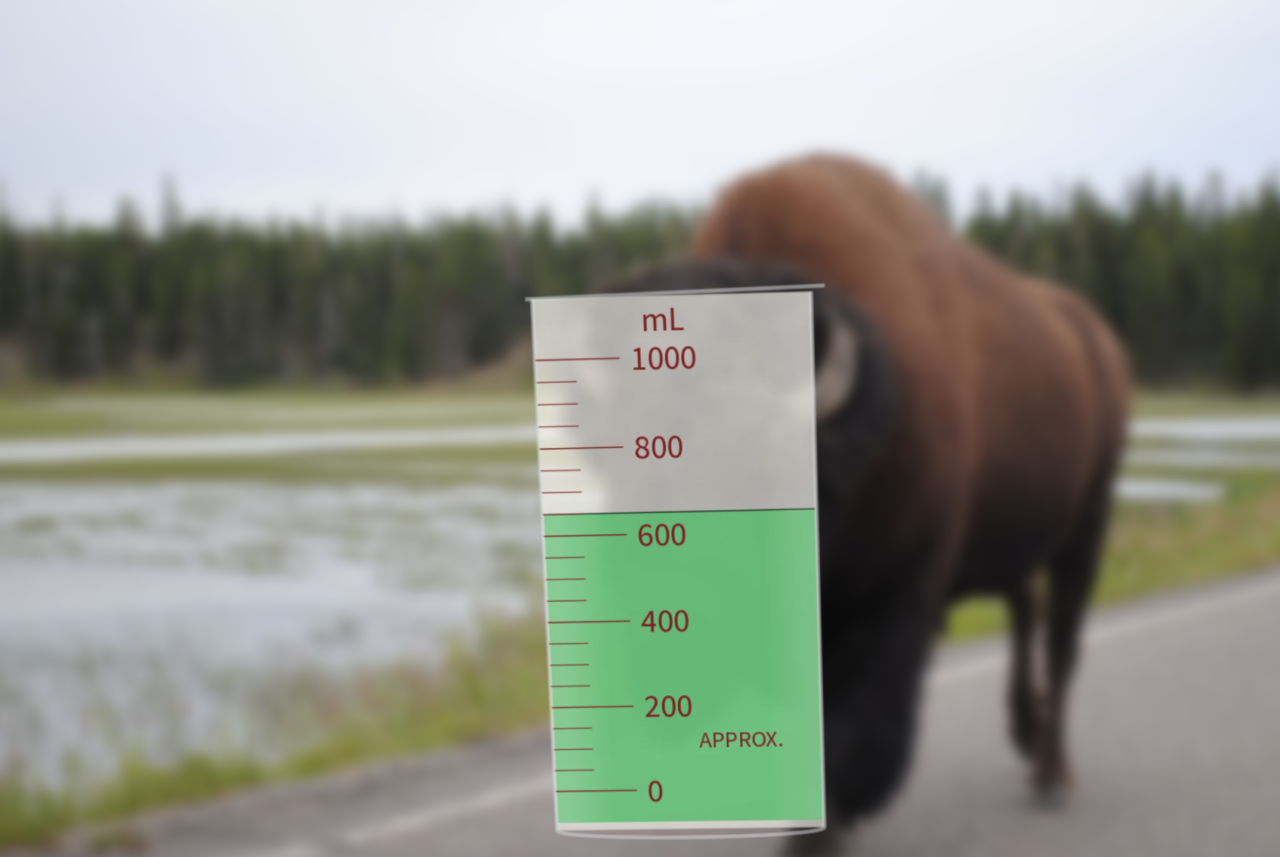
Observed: **650** mL
